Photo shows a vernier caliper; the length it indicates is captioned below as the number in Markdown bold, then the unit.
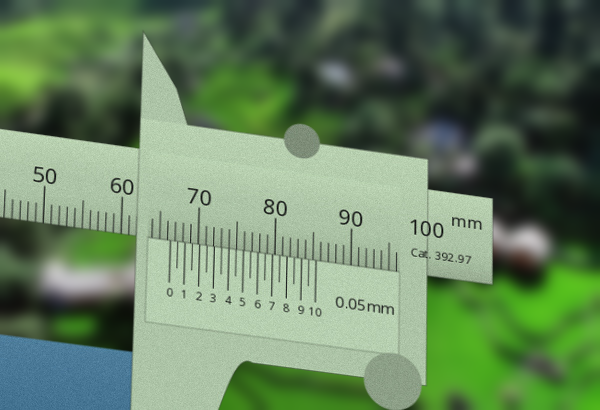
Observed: **66.4** mm
